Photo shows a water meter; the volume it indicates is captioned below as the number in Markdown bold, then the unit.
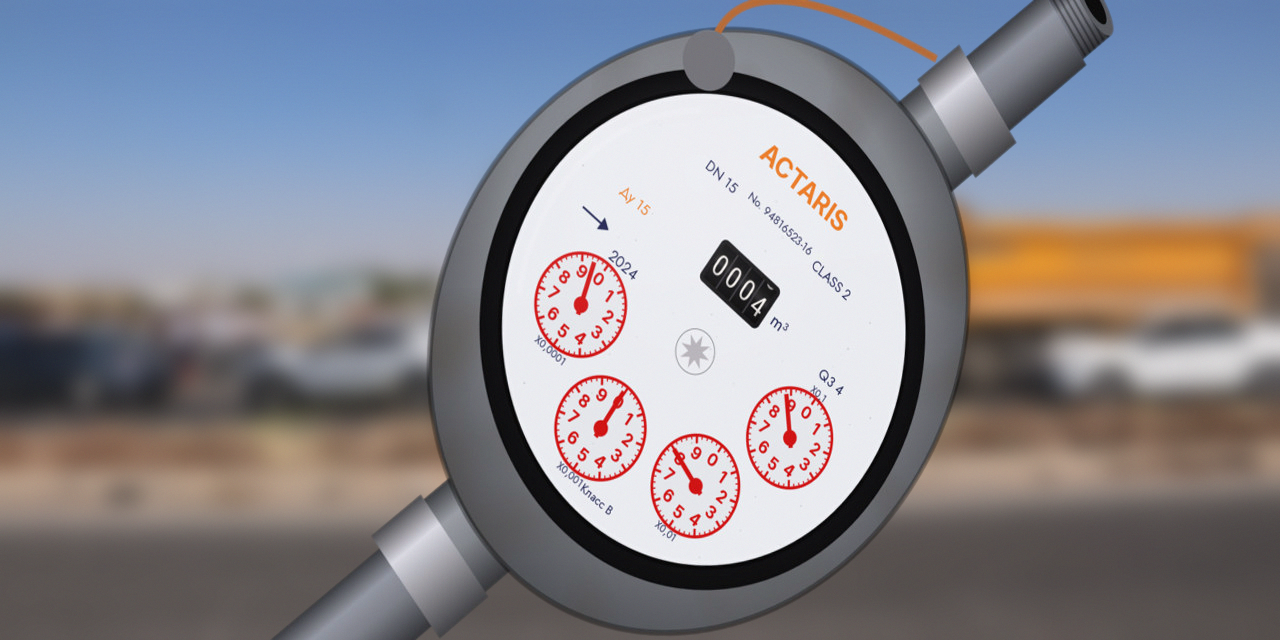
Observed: **3.8799** m³
